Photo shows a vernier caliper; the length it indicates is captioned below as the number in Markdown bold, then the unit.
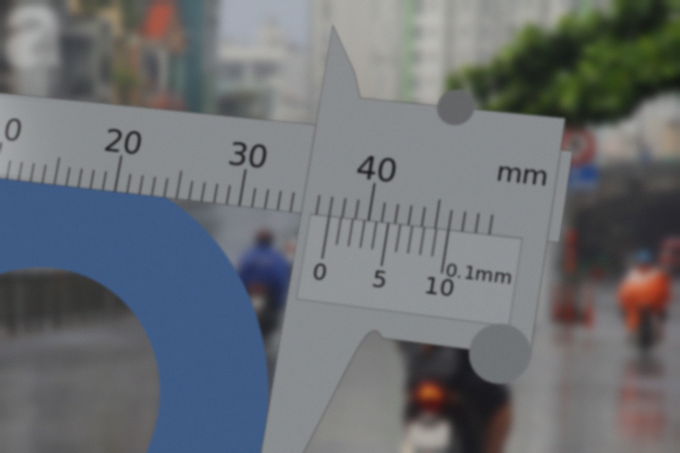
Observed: **37.0** mm
